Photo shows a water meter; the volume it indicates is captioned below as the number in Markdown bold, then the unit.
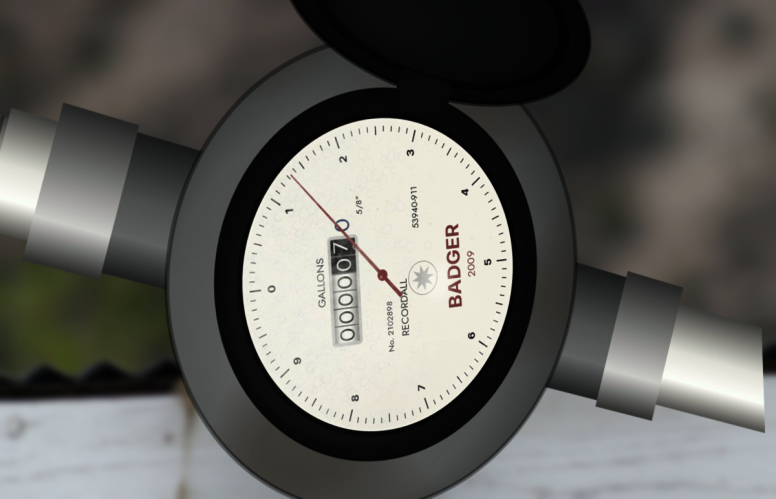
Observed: **71.3** gal
